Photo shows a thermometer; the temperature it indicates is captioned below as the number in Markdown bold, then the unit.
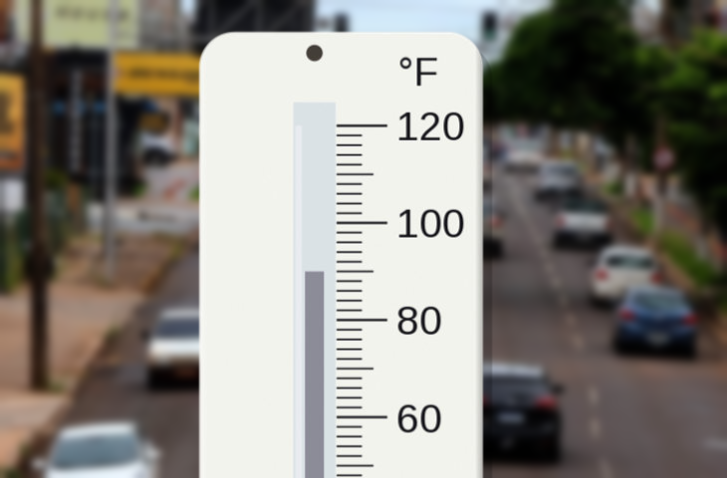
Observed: **90** °F
